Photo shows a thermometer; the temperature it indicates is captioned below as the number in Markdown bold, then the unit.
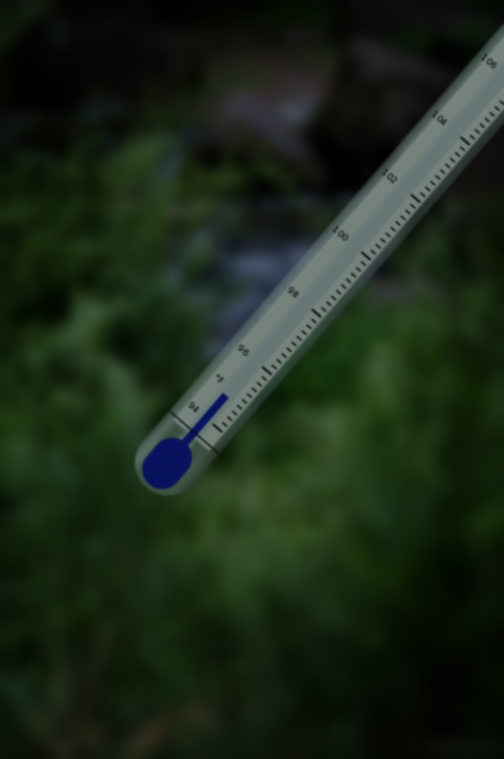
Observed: **94.8** °F
